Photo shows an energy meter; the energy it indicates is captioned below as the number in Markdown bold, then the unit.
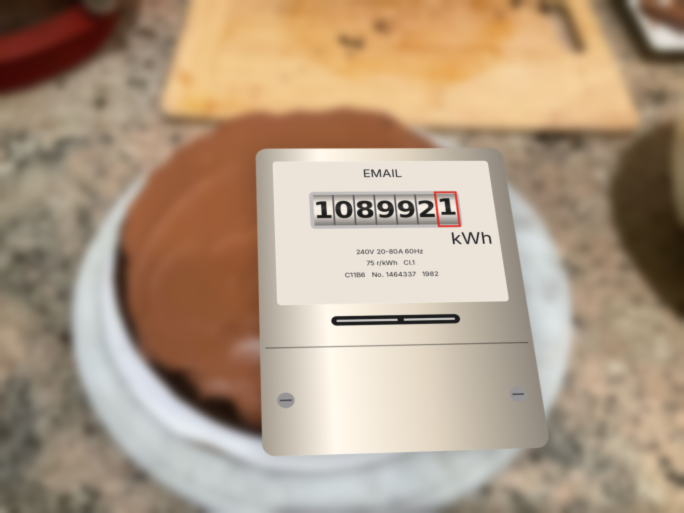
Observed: **108992.1** kWh
